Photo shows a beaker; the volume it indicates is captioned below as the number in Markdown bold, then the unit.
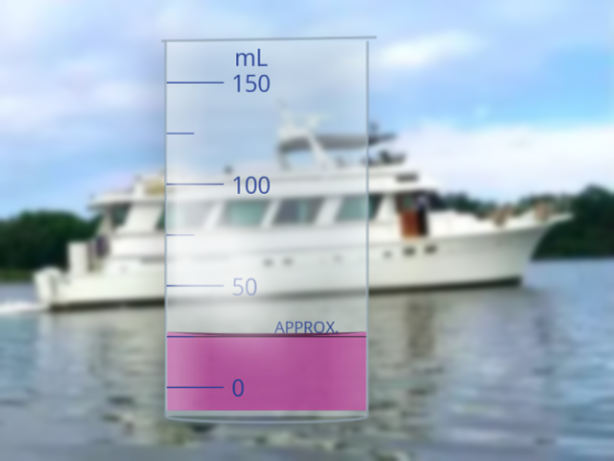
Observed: **25** mL
